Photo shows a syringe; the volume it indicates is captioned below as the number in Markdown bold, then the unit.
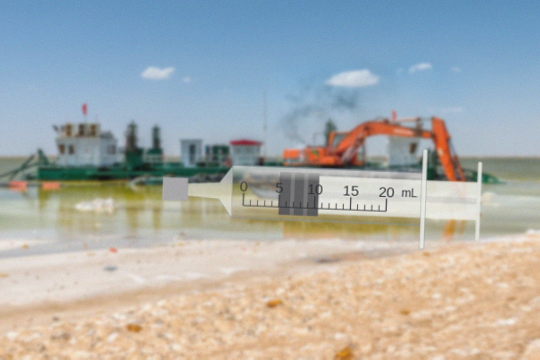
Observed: **5** mL
